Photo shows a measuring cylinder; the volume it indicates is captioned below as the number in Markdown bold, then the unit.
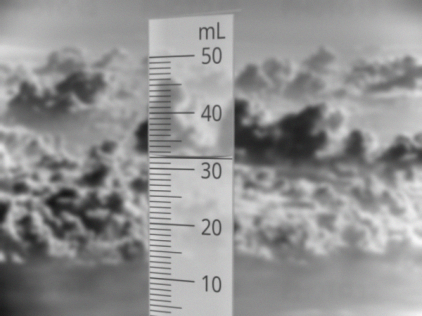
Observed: **32** mL
